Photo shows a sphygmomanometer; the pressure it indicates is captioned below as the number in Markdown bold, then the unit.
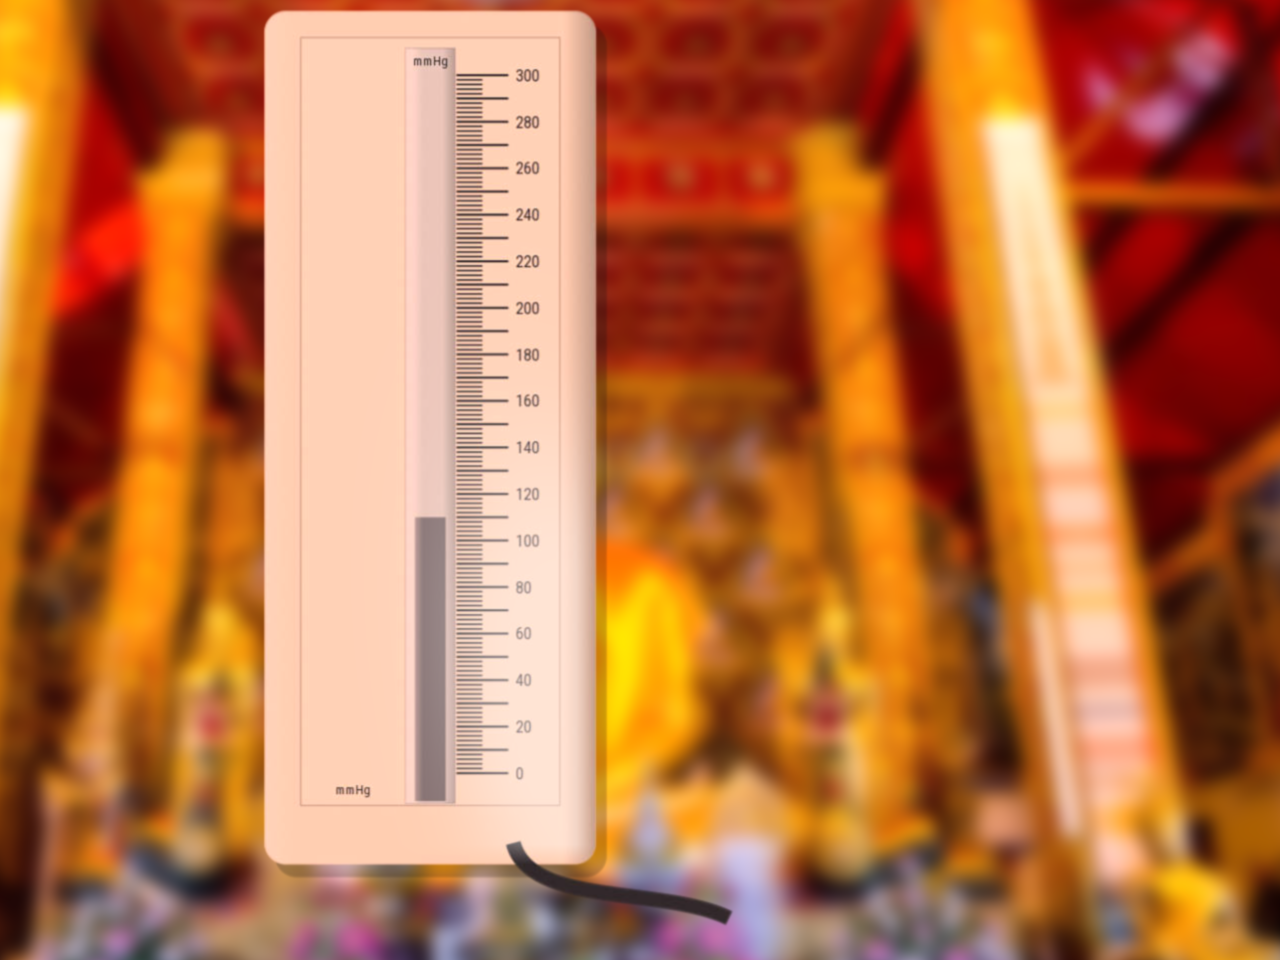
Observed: **110** mmHg
